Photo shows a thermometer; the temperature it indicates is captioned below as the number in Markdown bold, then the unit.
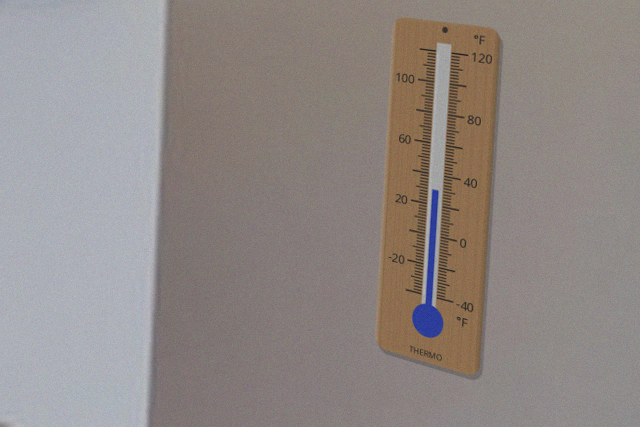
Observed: **30** °F
